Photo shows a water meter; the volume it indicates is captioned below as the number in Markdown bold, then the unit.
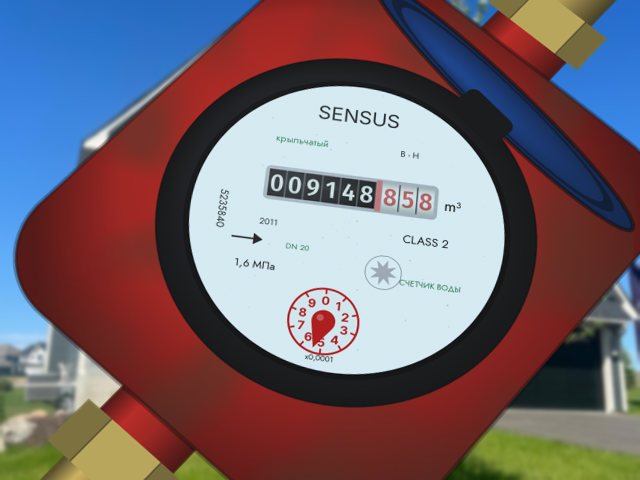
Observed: **9148.8585** m³
